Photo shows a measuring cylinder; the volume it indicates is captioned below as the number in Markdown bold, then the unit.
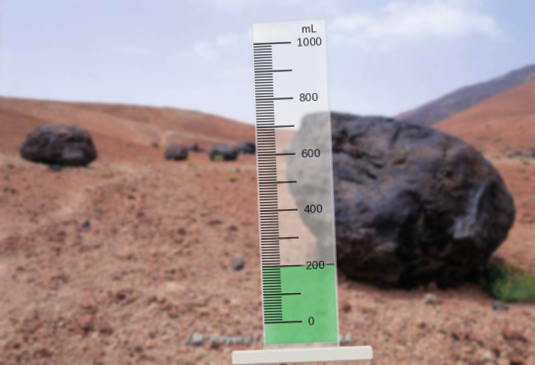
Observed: **200** mL
